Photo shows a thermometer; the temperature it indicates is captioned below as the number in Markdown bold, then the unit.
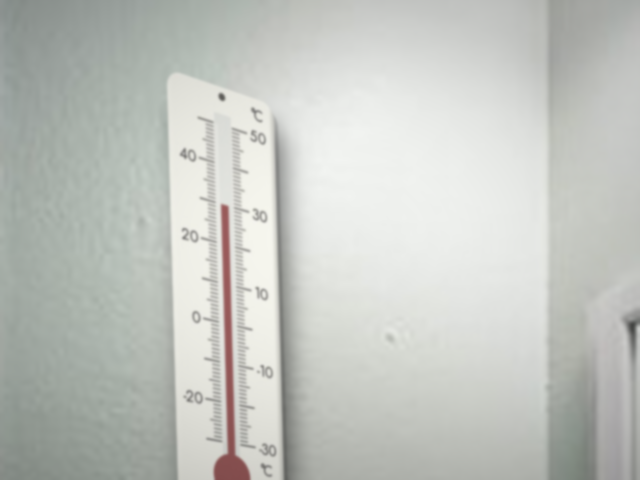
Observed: **30** °C
